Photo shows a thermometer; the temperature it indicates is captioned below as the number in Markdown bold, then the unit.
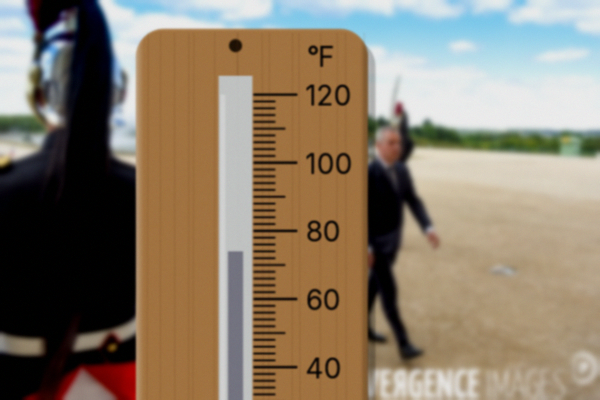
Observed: **74** °F
